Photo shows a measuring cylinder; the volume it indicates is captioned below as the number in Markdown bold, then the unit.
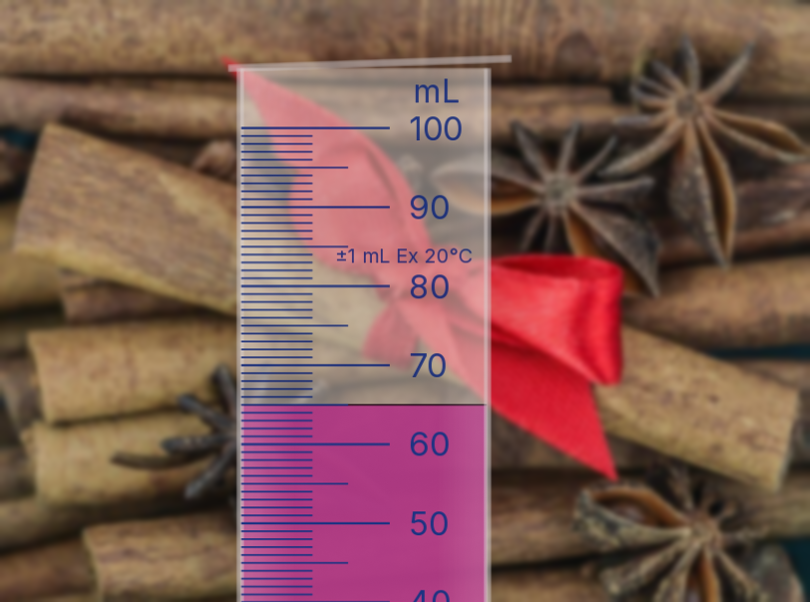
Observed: **65** mL
